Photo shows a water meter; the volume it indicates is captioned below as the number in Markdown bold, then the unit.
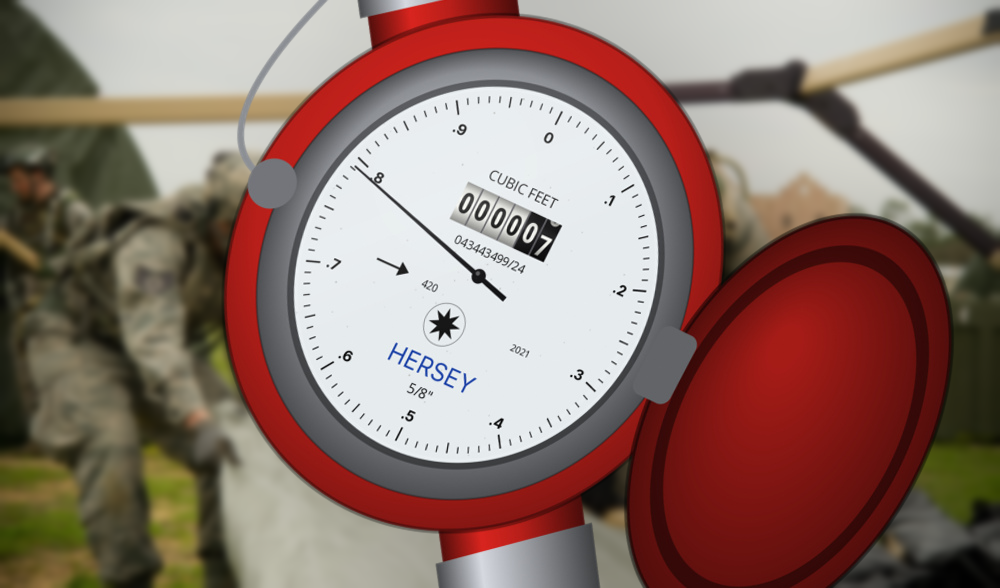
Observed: **6.79** ft³
